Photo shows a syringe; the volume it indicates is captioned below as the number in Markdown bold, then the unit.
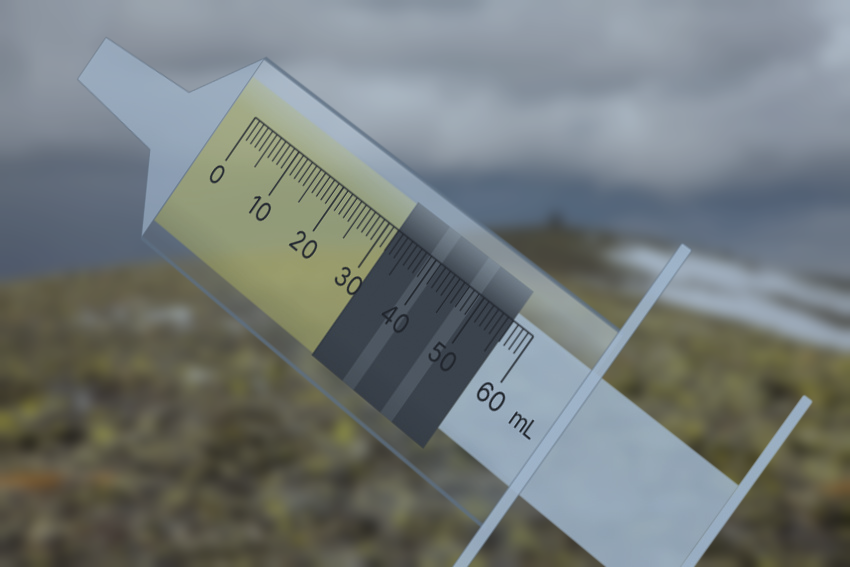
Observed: **32** mL
